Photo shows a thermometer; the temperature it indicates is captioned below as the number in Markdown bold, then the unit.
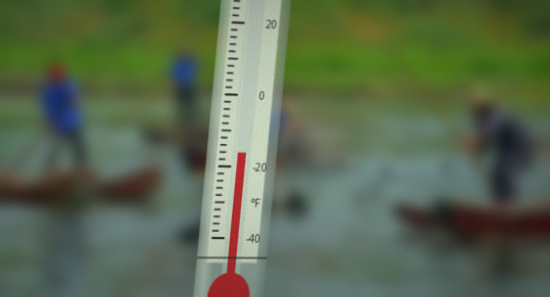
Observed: **-16** °F
